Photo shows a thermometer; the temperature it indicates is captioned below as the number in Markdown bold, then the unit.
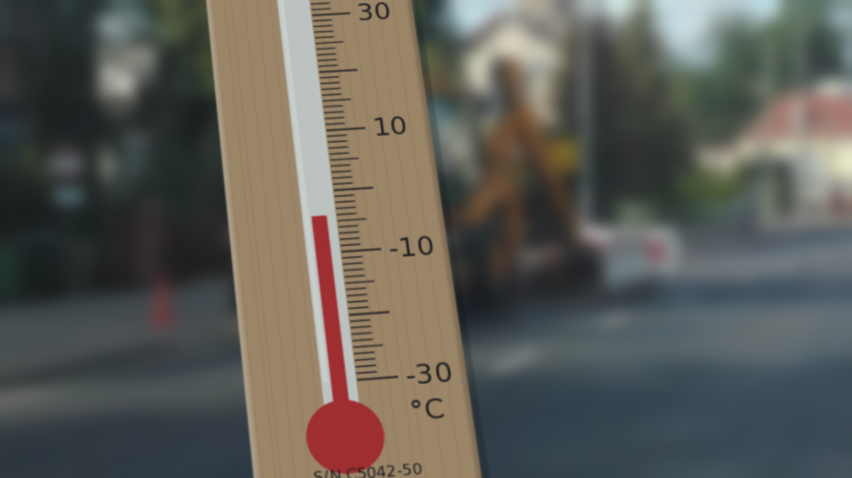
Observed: **-4** °C
